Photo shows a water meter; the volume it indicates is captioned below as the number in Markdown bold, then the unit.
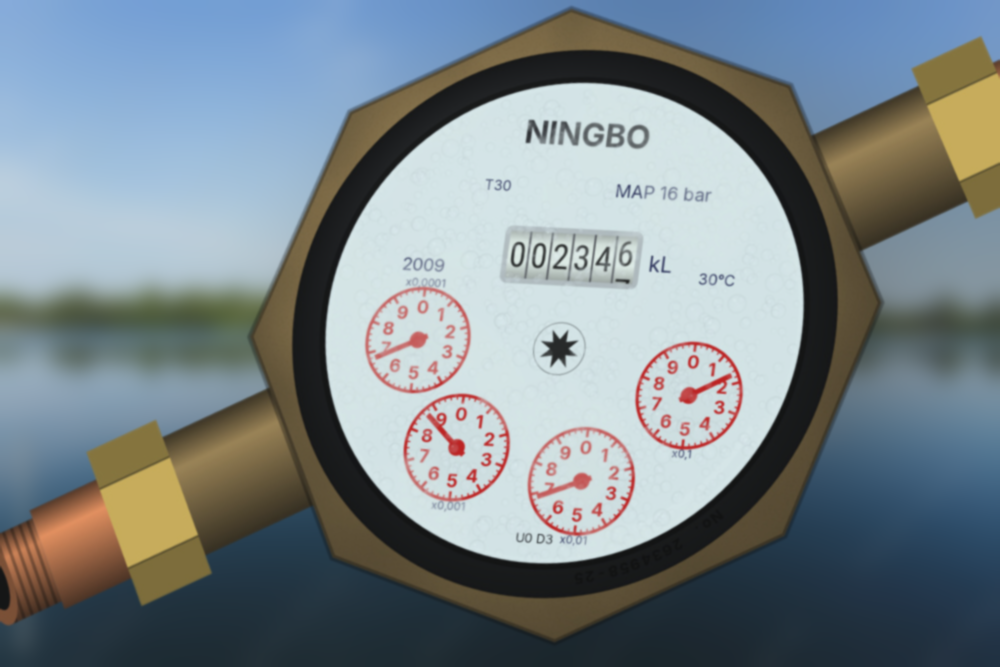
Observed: **2346.1686** kL
